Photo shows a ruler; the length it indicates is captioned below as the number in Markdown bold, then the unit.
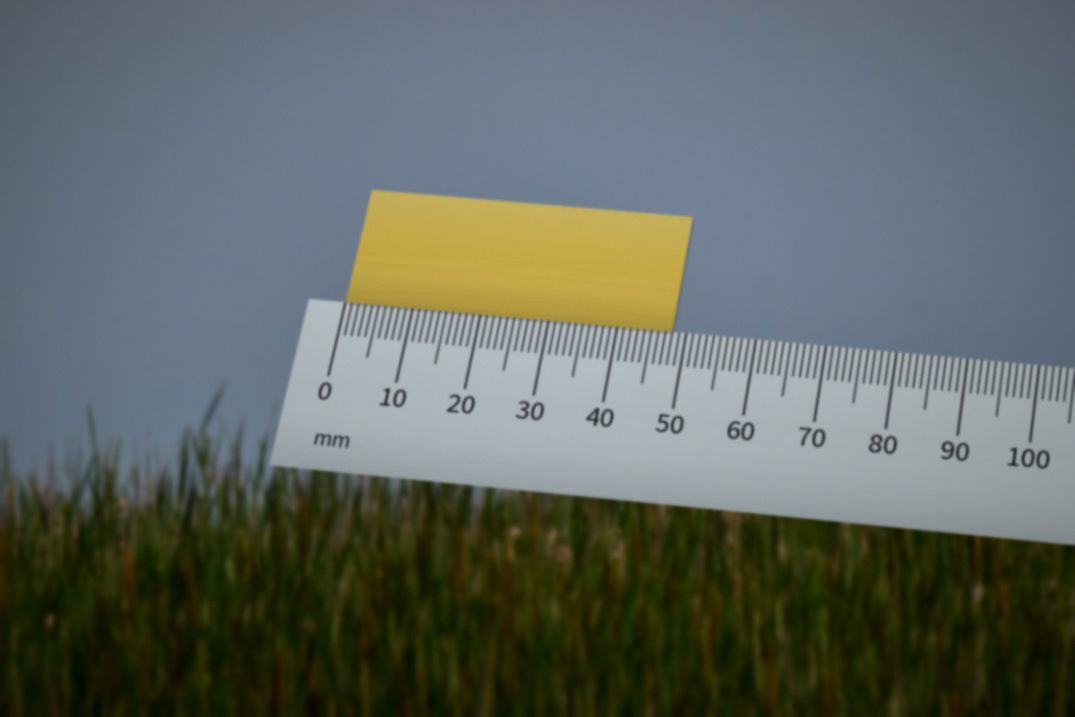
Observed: **48** mm
